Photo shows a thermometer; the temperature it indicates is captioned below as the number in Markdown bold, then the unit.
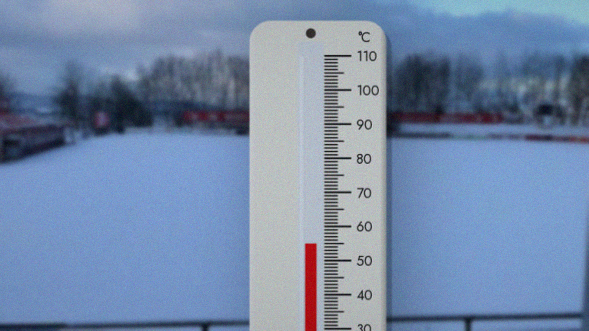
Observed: **55** °C
